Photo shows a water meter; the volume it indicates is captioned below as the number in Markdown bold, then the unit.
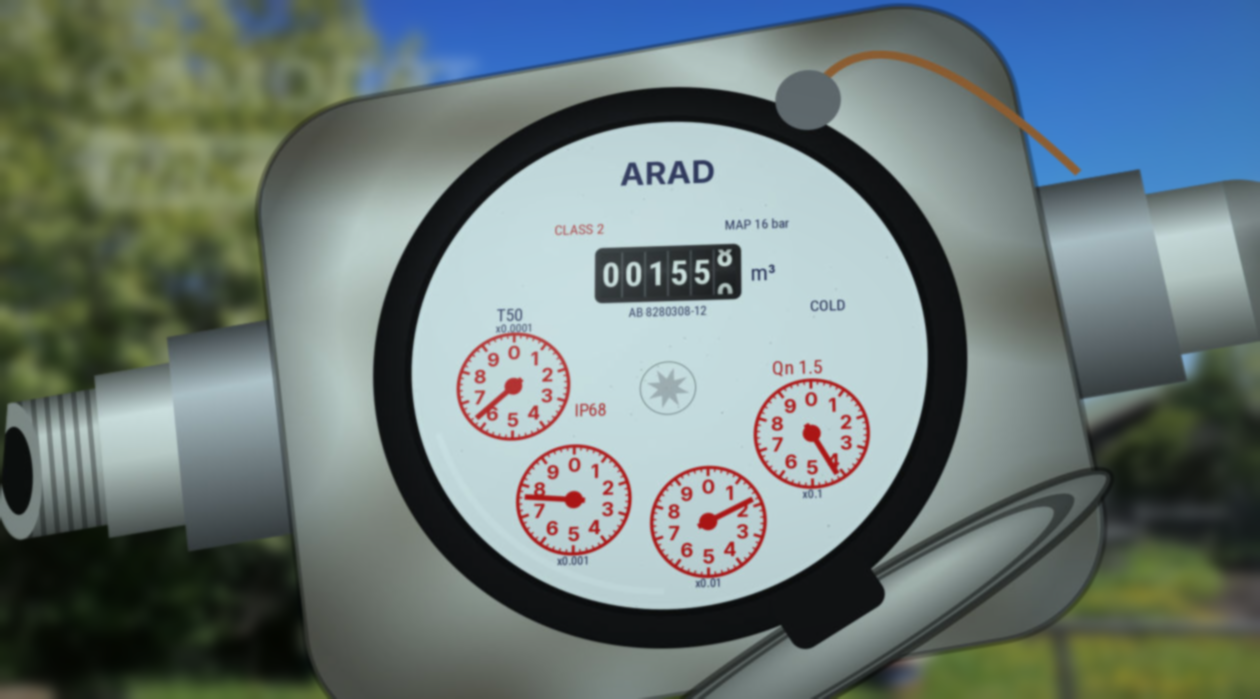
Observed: **1558.4176** m³
